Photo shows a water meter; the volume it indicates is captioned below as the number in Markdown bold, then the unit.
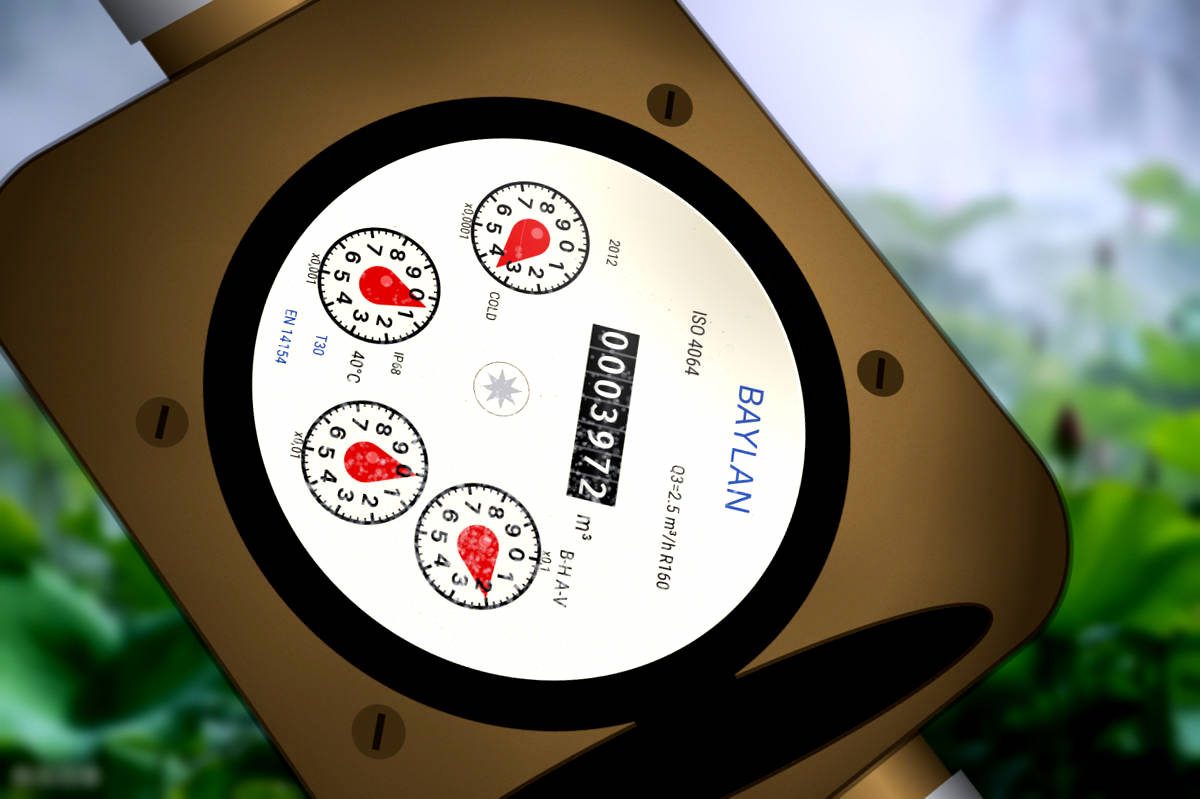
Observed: **3972.2003** m³
